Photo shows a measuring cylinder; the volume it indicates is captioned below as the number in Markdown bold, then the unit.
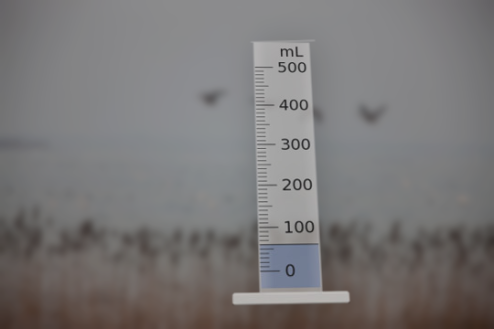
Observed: **60** mL
